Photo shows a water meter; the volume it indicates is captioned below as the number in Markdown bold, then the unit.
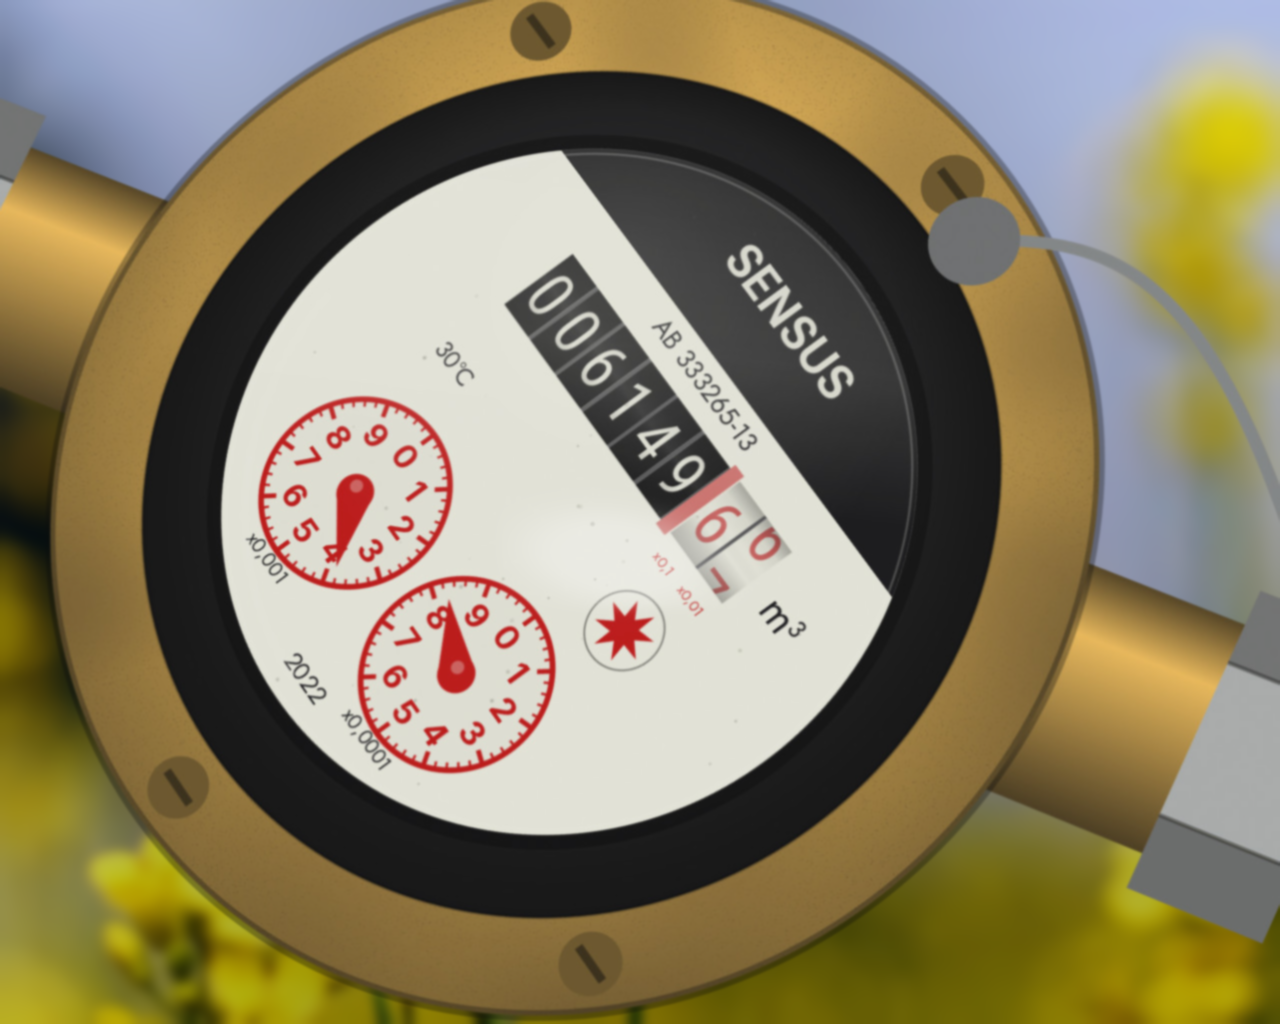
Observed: **6149.6638** m³
